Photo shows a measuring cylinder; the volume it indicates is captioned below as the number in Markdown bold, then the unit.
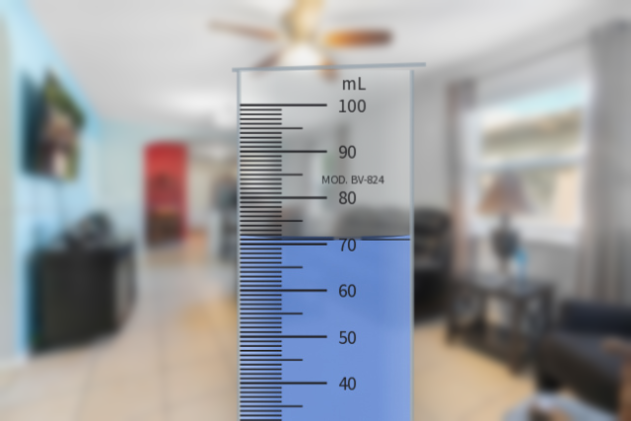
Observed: **71** mL
